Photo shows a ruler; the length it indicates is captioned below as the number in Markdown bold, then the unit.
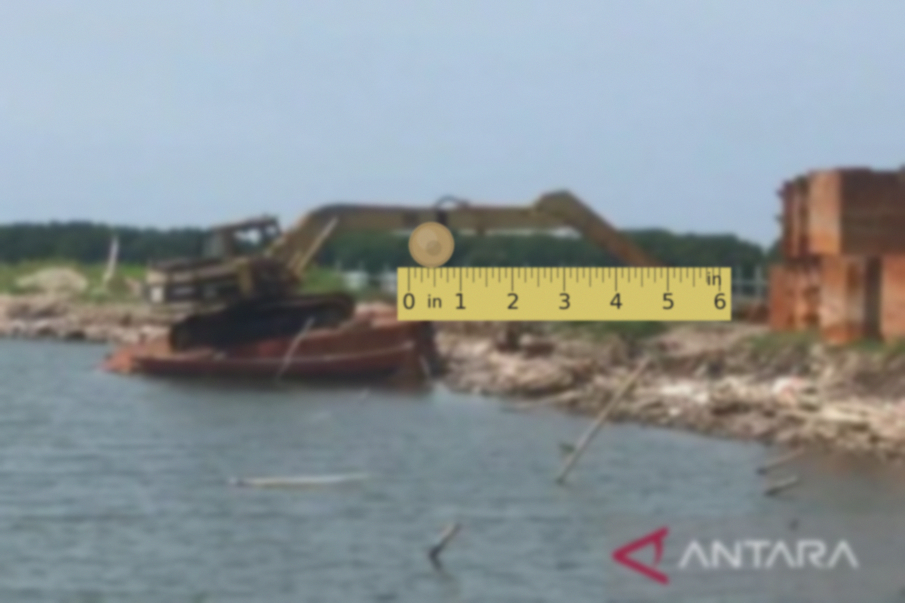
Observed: **0.875** in
